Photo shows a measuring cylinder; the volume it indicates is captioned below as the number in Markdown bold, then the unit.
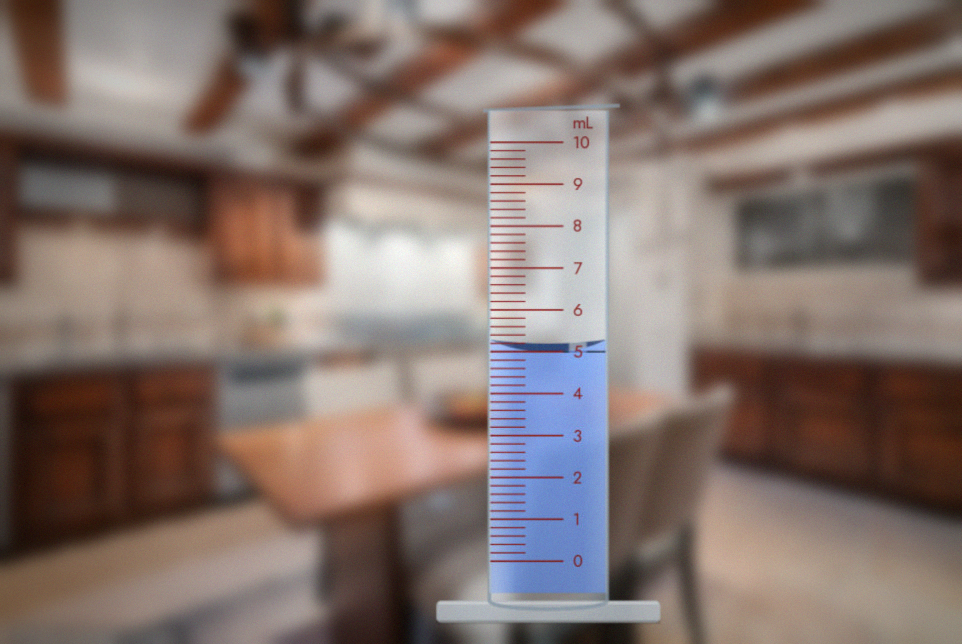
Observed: **5** mL
